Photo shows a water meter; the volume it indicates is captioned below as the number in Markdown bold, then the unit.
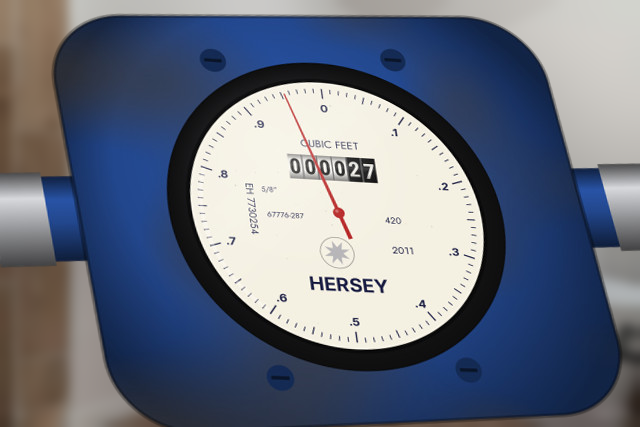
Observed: **26.95** ft³
